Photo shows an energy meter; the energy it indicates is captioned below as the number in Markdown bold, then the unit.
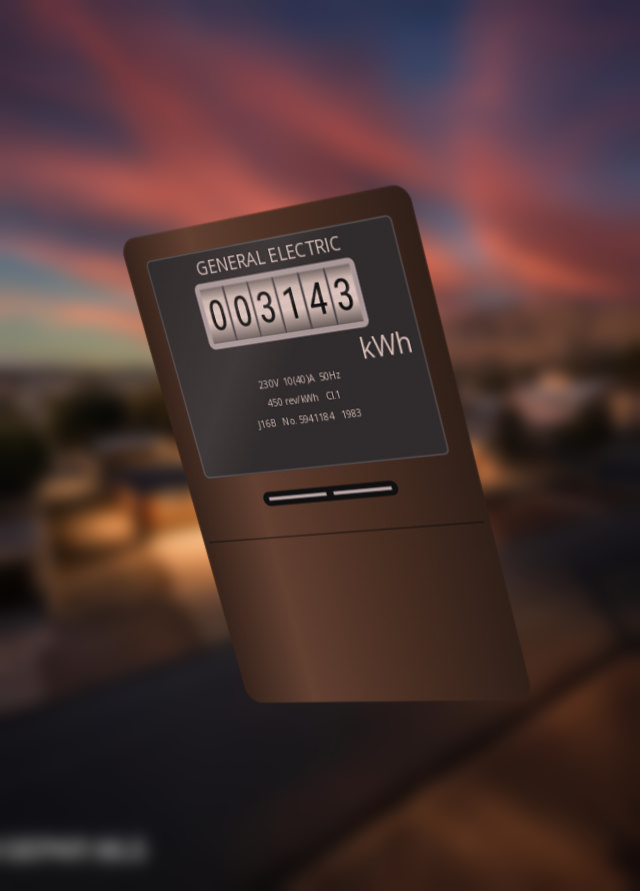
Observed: **3143** kWh
